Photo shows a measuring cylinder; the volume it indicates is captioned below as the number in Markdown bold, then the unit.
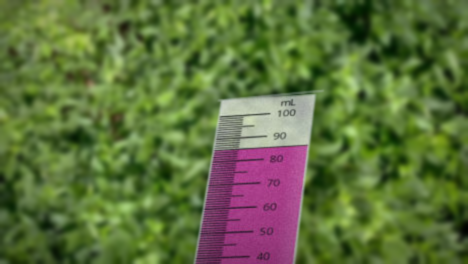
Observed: **85** mL
